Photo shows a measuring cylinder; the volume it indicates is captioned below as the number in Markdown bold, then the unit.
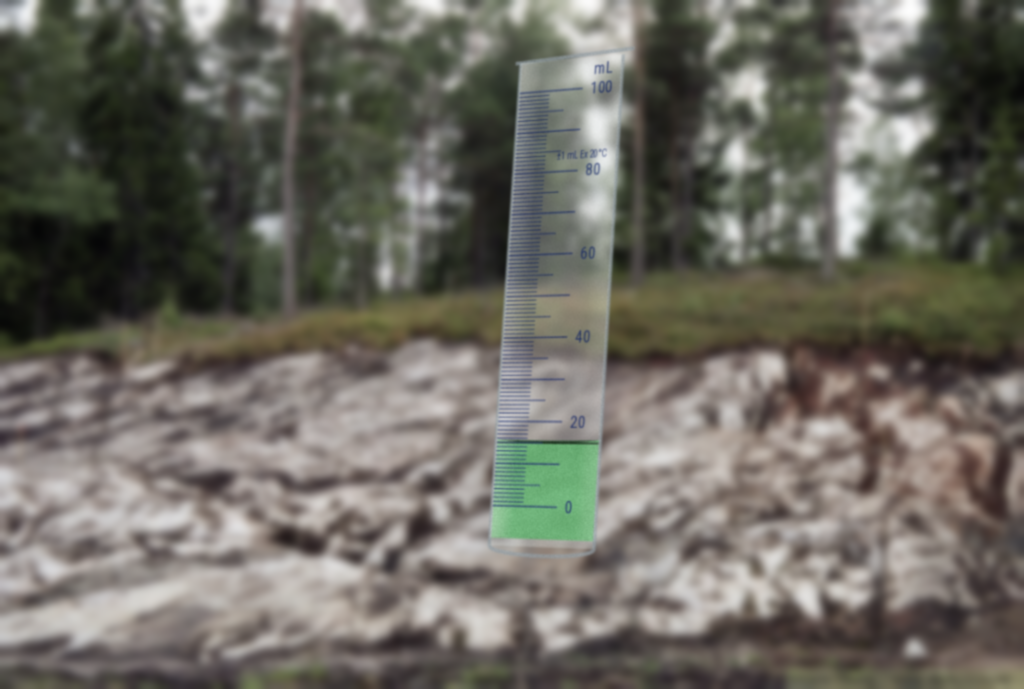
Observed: **15** mL
